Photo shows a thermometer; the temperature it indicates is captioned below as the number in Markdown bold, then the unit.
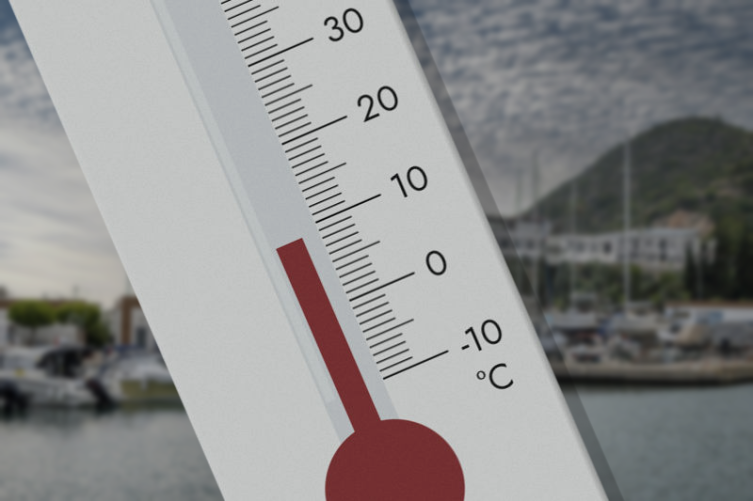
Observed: **9** °C
